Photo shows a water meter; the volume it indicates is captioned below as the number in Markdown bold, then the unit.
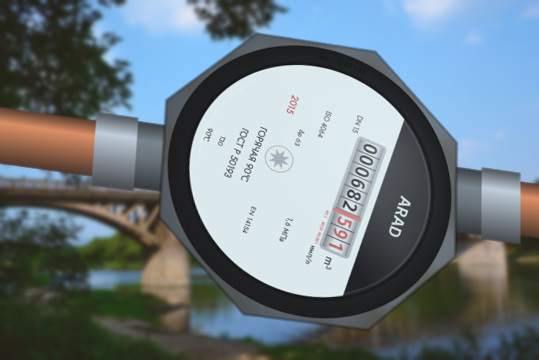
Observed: **682.591** m³
